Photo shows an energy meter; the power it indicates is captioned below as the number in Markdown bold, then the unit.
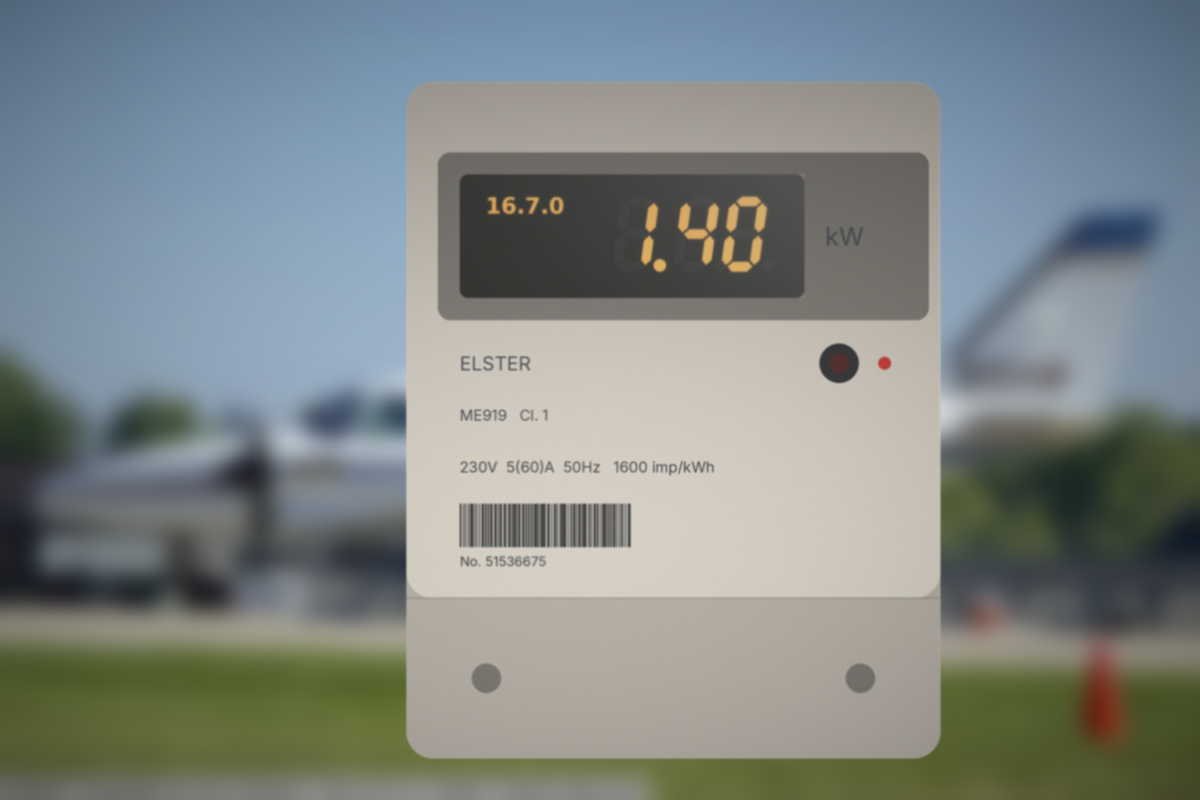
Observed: **1.40** kW
